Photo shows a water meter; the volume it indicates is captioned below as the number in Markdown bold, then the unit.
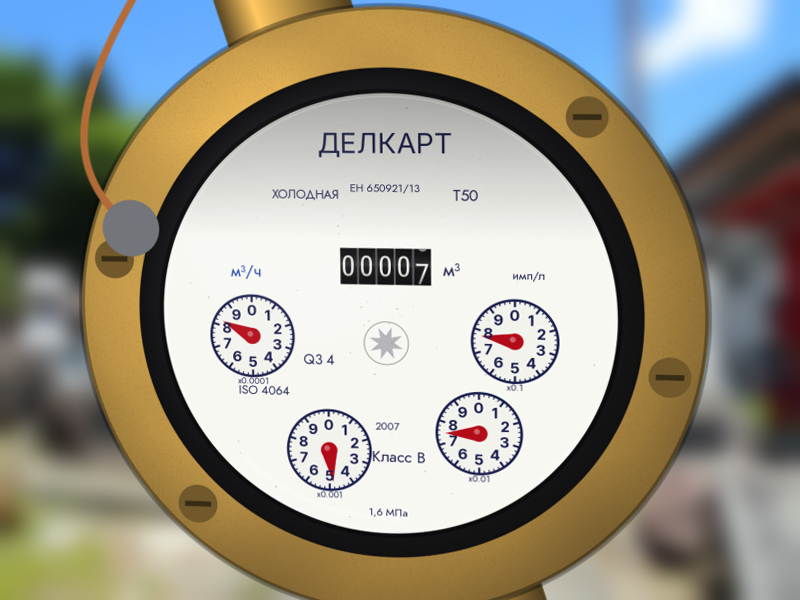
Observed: **6.7748** m³
